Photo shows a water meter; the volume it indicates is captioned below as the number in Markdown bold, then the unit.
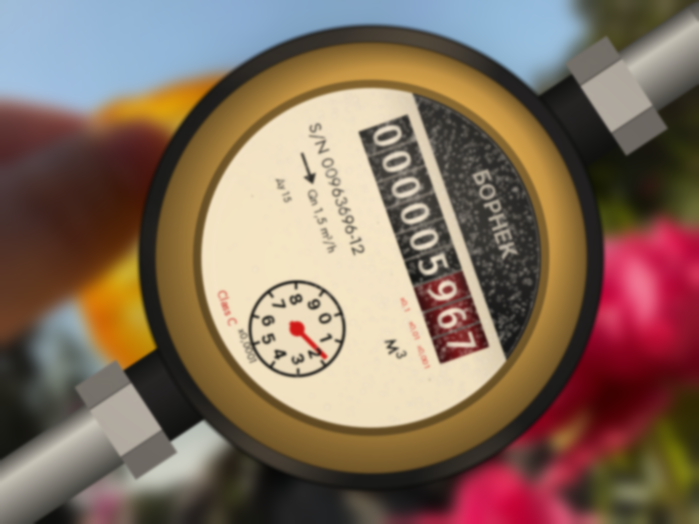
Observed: **5.9671** m³
